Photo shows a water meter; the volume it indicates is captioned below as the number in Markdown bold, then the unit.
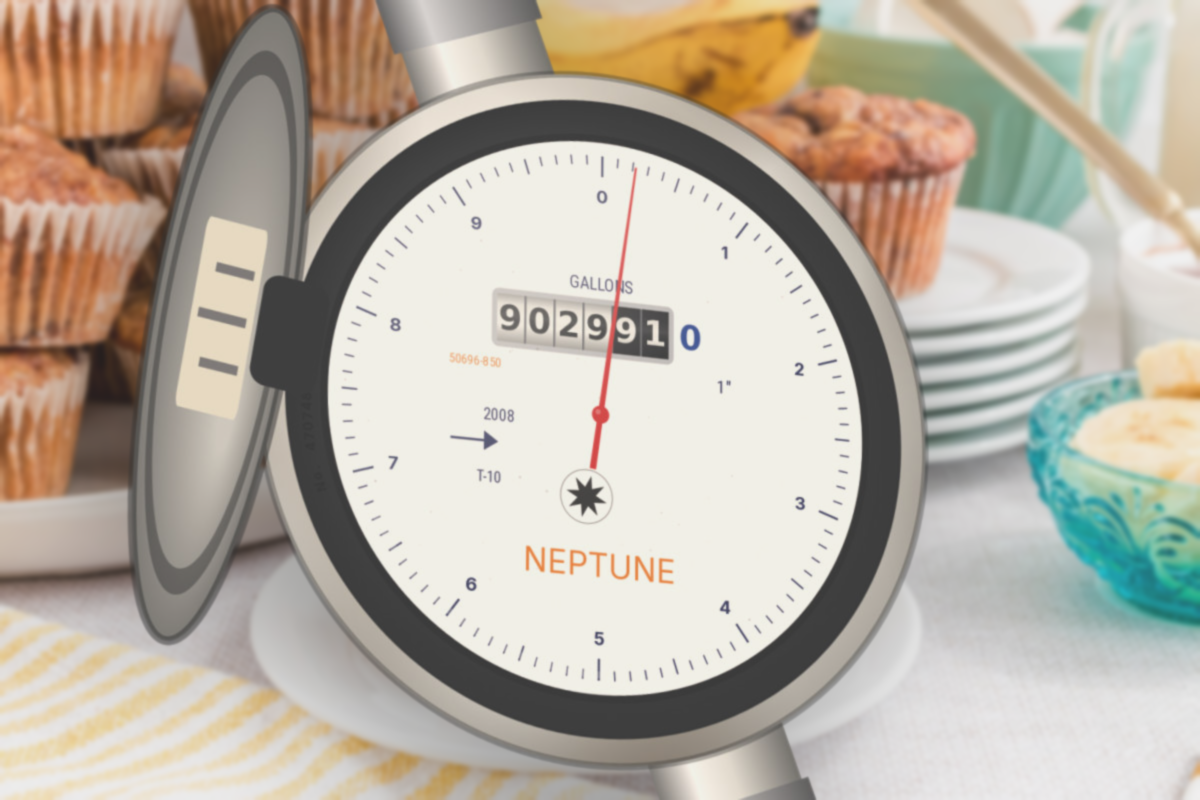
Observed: **9029910.2** gal
